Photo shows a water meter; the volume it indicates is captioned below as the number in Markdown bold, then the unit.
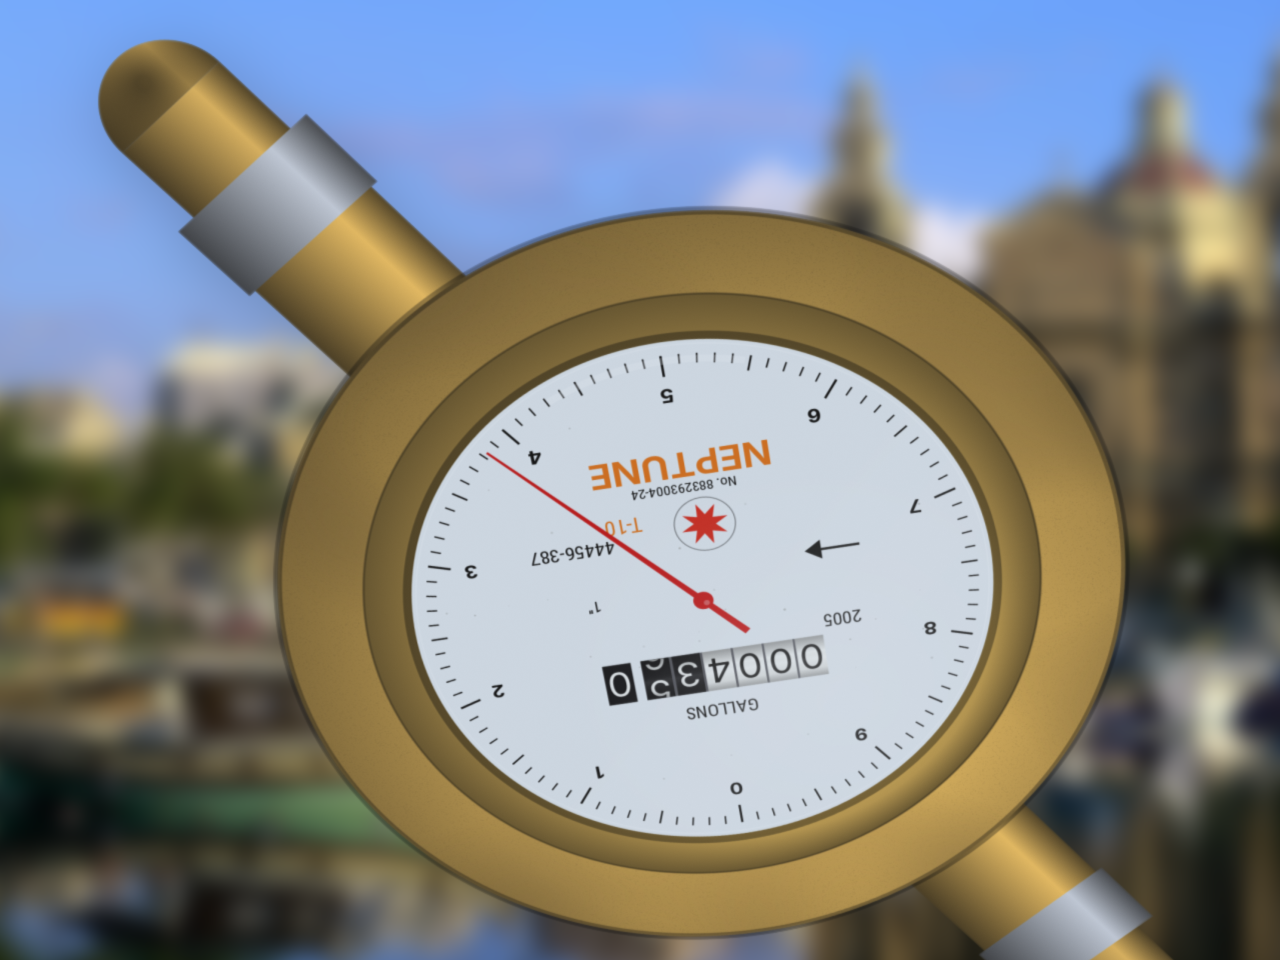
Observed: **4353.8** gal
